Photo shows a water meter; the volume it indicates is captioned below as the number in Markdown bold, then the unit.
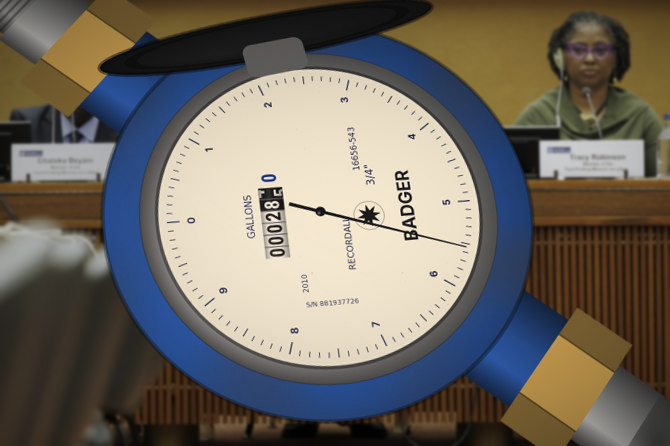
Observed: **2845.5** gal
